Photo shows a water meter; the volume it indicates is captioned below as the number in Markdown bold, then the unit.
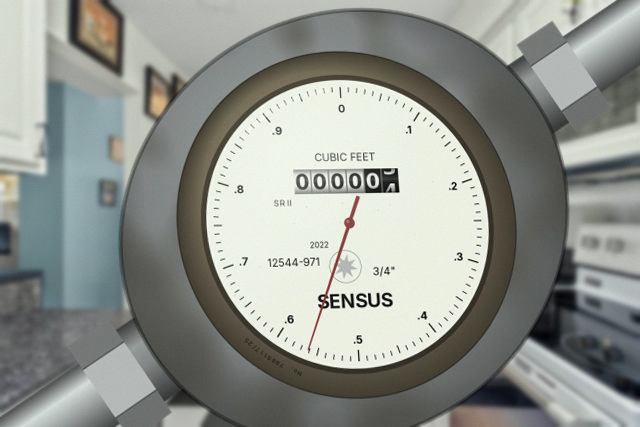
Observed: **3.56** ft³
